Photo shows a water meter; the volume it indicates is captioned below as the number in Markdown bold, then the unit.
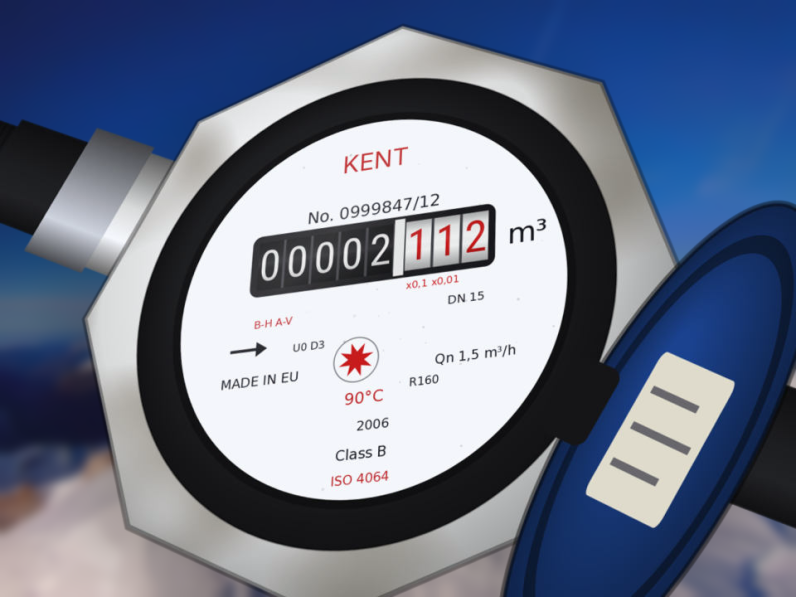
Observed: **2.112** m³
